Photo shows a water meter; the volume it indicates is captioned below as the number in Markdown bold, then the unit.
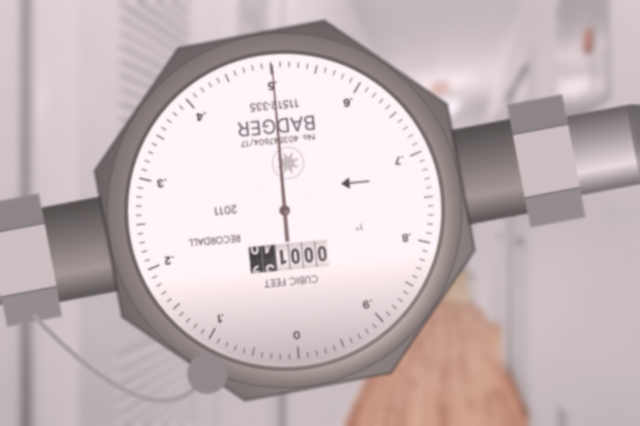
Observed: **139.50** ft³
